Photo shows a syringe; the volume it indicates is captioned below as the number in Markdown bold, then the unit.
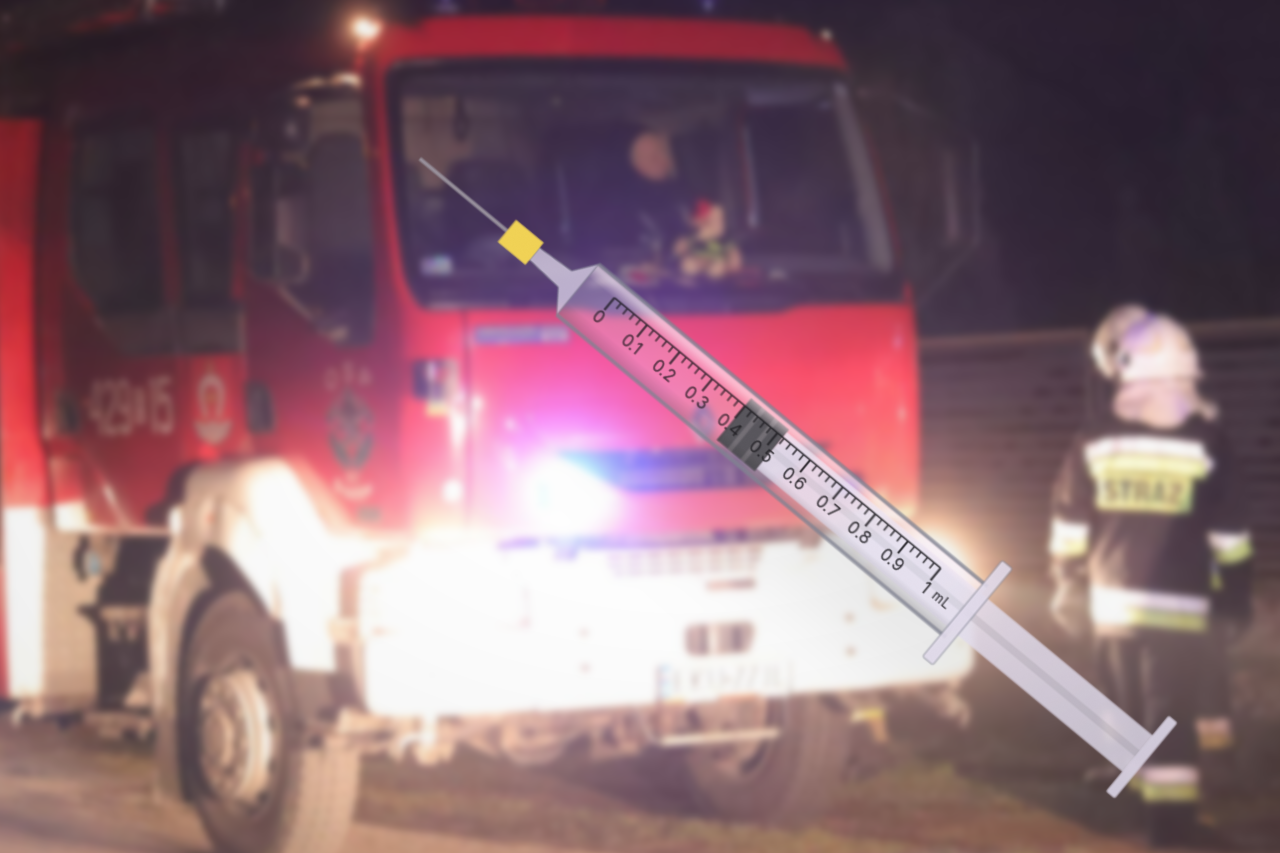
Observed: **0.4** mL
